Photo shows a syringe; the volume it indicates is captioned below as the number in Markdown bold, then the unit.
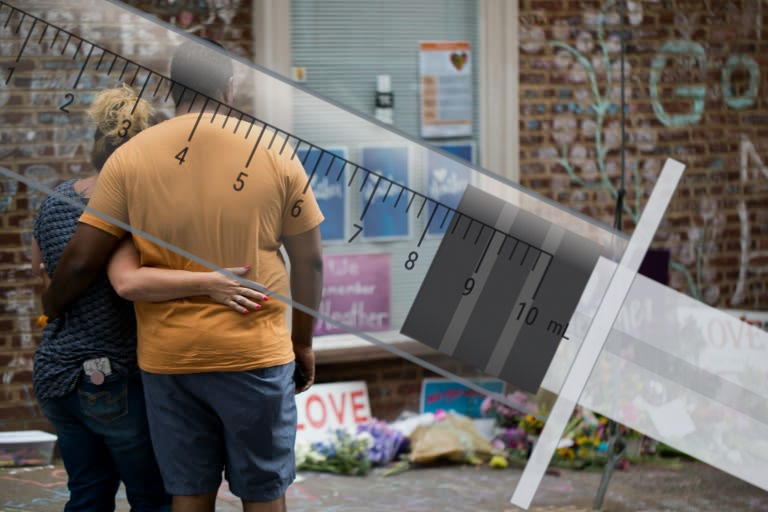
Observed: **8.3** mL
